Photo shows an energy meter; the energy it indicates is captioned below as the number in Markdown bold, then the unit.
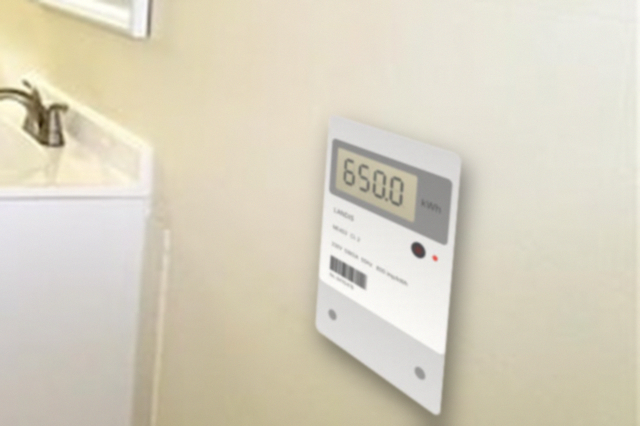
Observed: **650.0** kWh
